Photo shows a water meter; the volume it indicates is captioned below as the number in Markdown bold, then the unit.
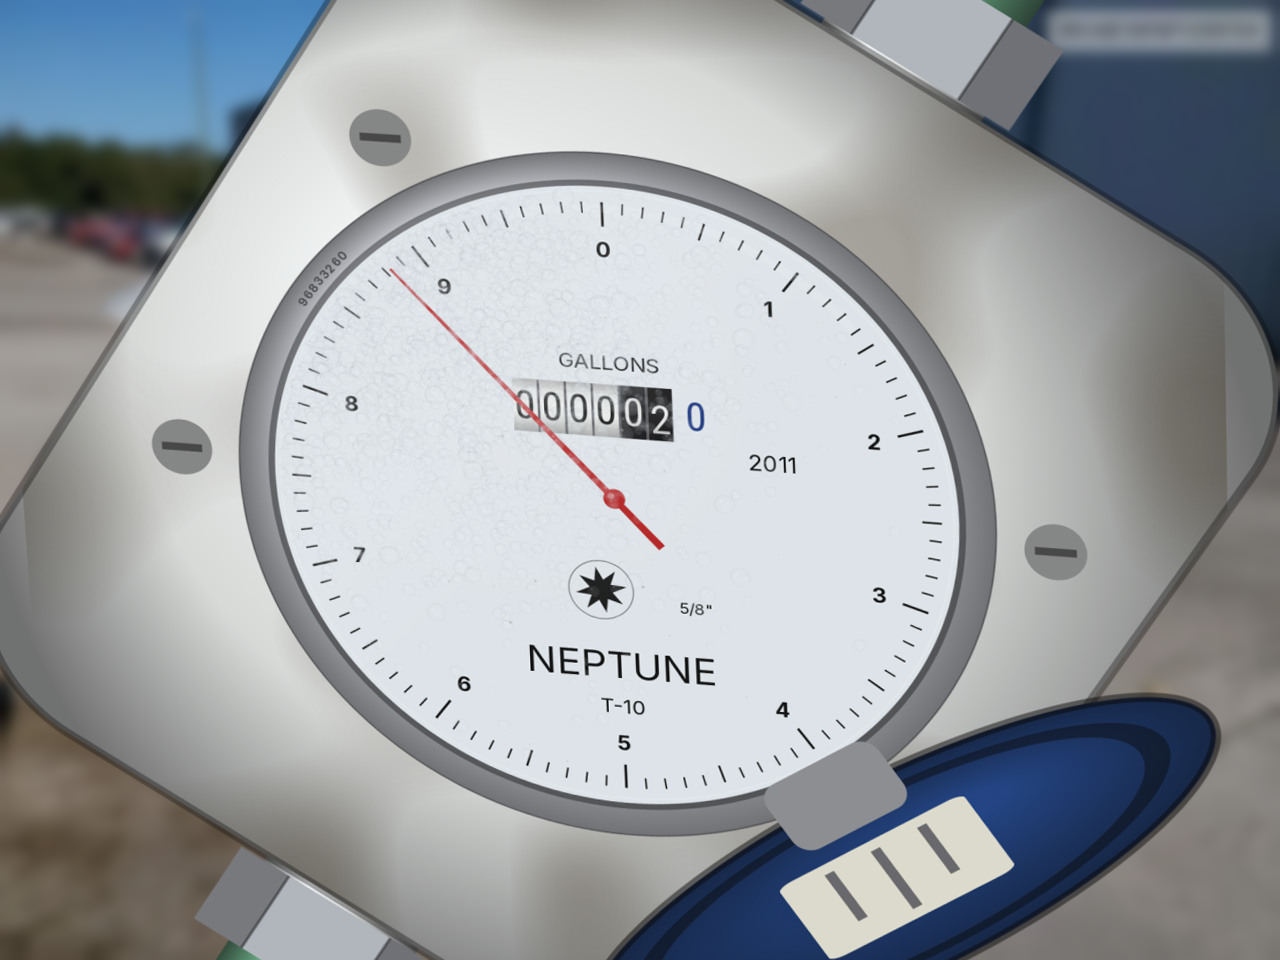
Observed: **18.8** gal
